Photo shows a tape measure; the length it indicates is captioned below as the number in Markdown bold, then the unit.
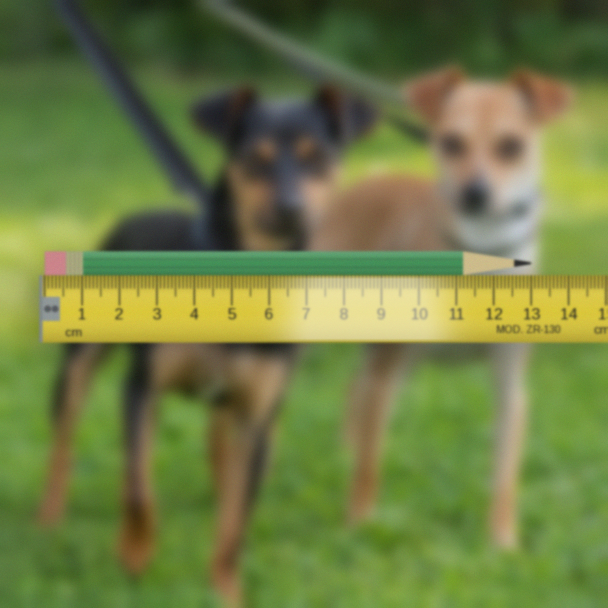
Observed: **13** cm
